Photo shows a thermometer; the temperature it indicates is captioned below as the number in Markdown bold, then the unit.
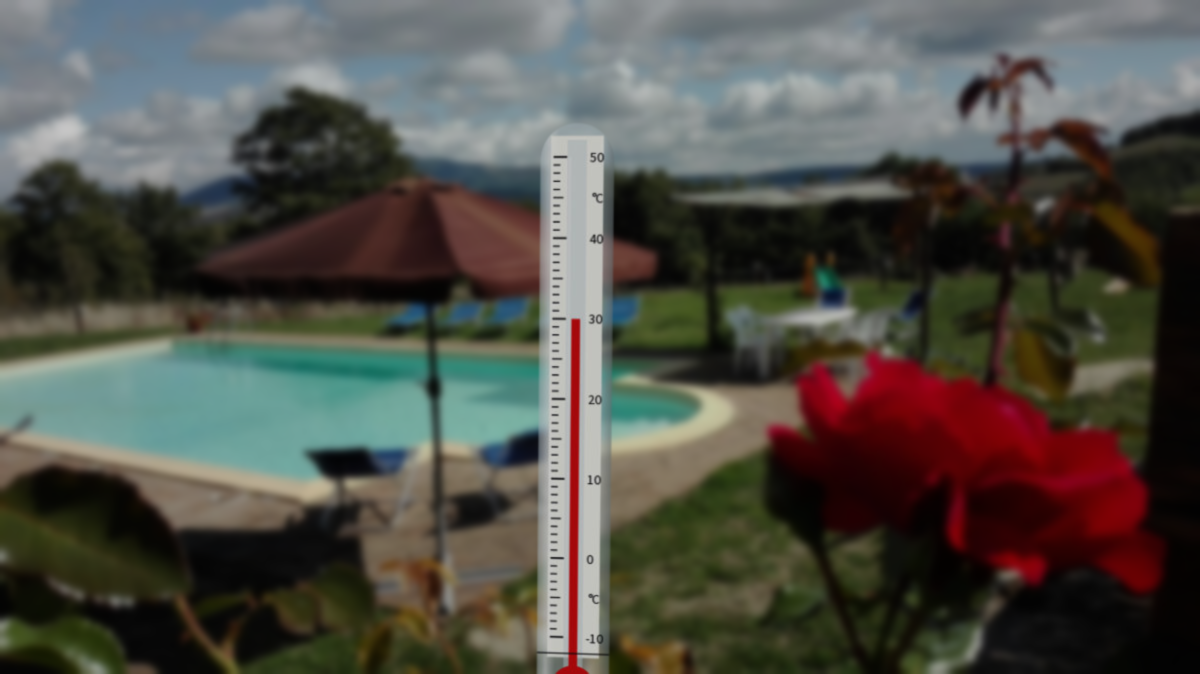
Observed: **30** °C
